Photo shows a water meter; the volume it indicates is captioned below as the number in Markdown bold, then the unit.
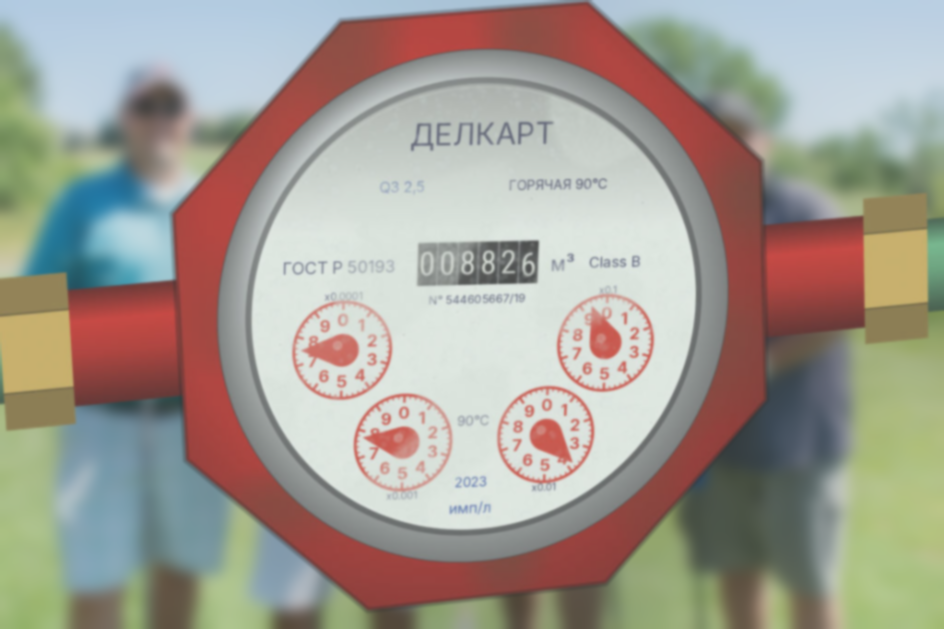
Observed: **8825.9377** m³
